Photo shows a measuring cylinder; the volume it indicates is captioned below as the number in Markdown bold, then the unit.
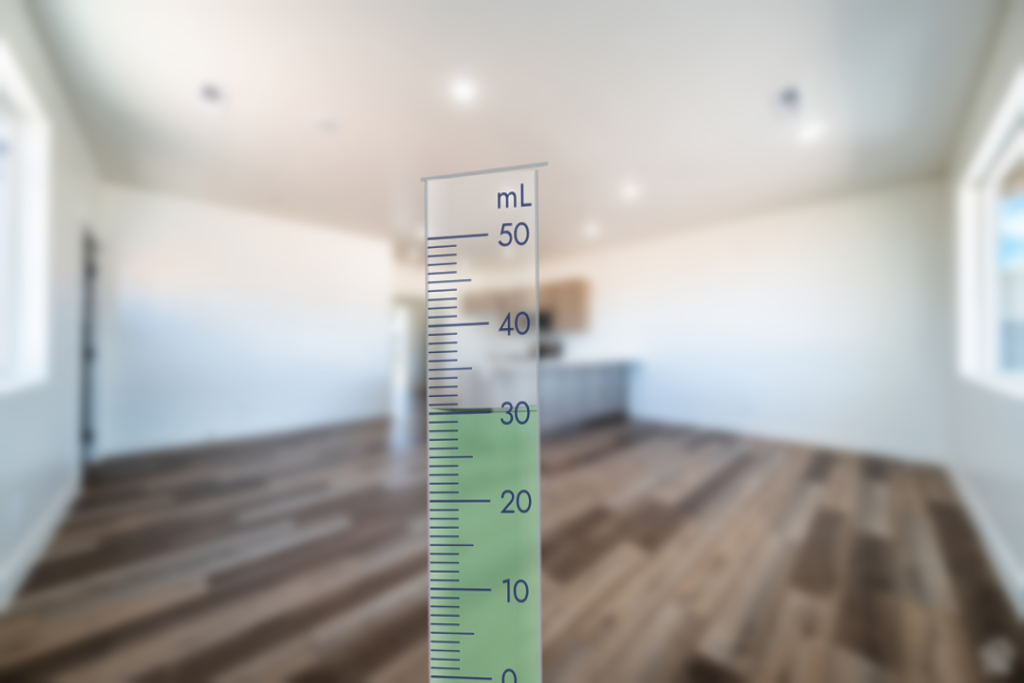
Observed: **30** mL
